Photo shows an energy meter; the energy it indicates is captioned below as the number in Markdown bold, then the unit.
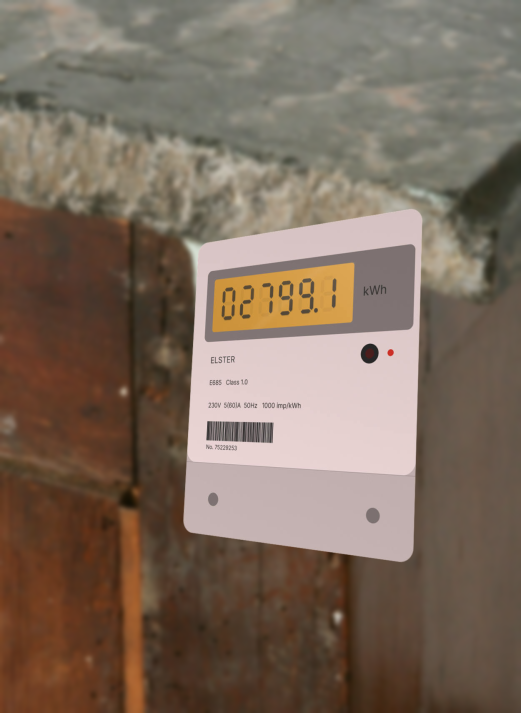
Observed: **2799.1** kWh
